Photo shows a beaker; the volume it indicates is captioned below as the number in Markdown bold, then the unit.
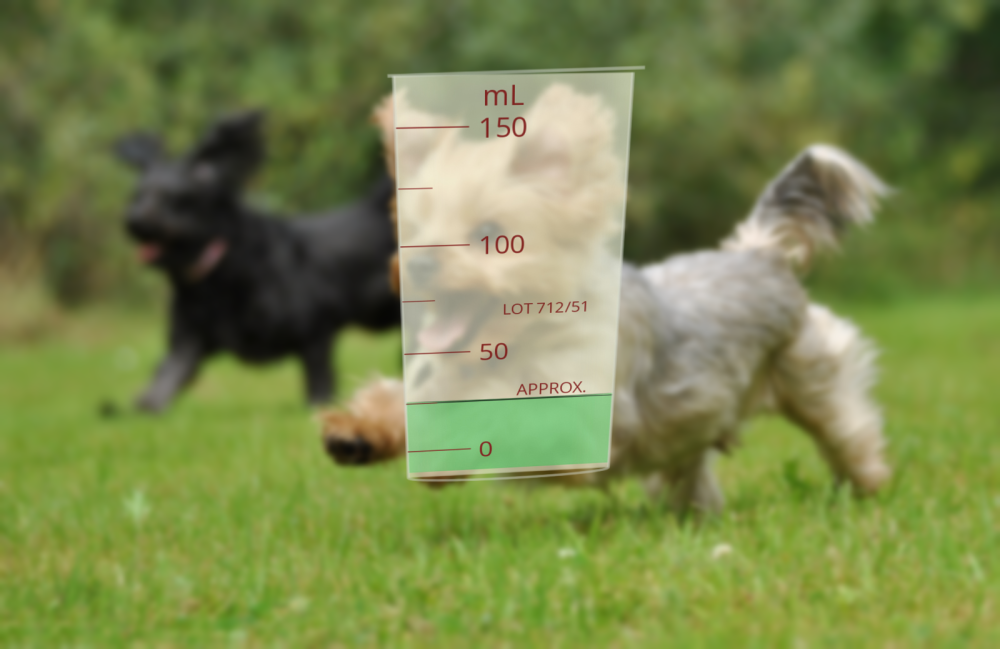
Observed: **25** mL
